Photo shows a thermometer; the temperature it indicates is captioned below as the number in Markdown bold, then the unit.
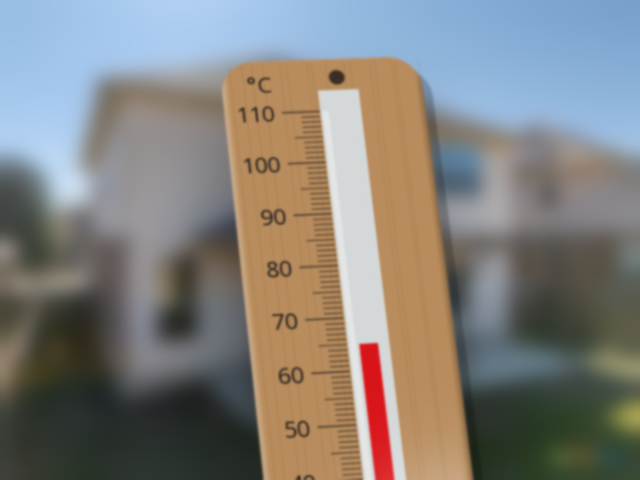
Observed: **65** °C
